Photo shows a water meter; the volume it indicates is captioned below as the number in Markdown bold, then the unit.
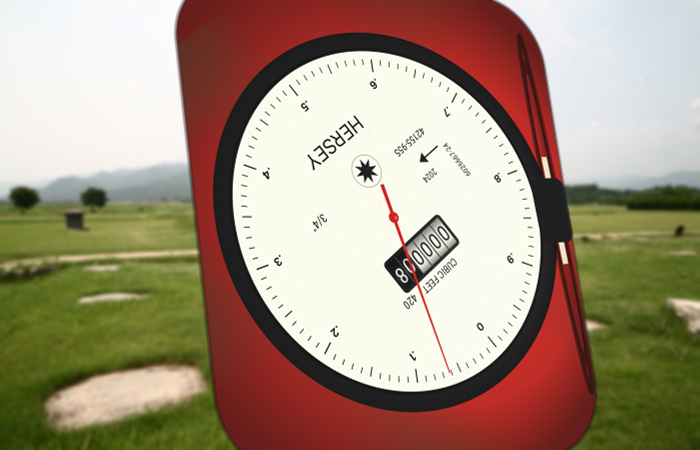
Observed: **8.06** ft³
